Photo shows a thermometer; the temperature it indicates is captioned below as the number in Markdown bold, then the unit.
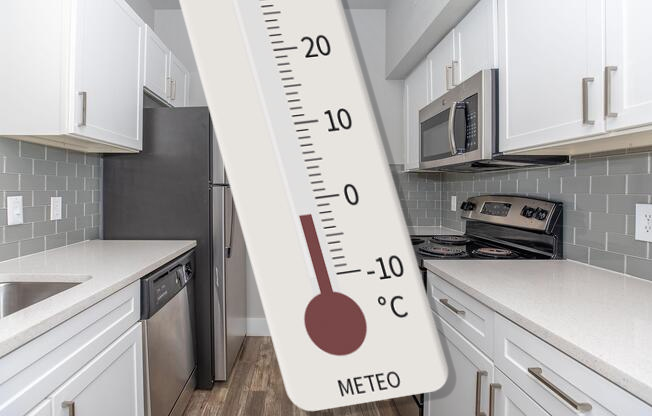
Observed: **-2** °C
